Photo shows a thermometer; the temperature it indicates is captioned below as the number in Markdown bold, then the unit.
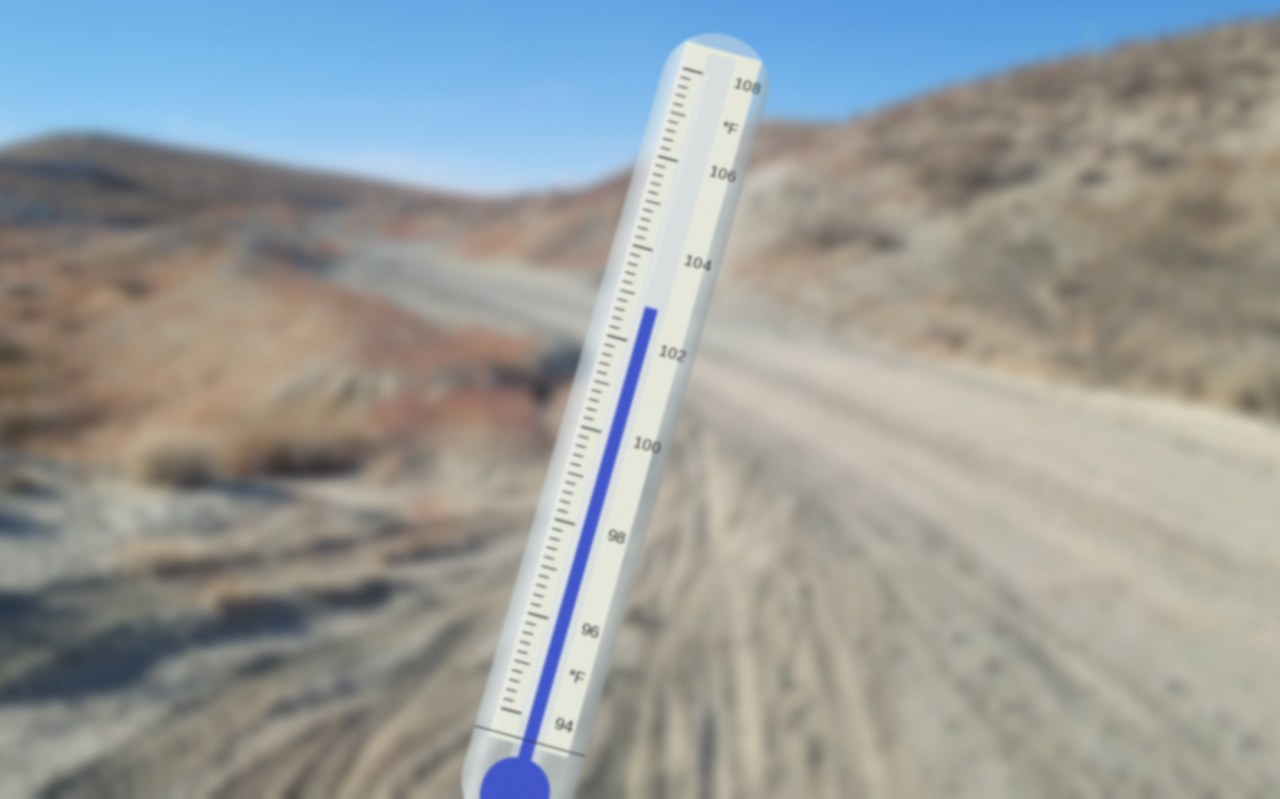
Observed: **102.8** °F
